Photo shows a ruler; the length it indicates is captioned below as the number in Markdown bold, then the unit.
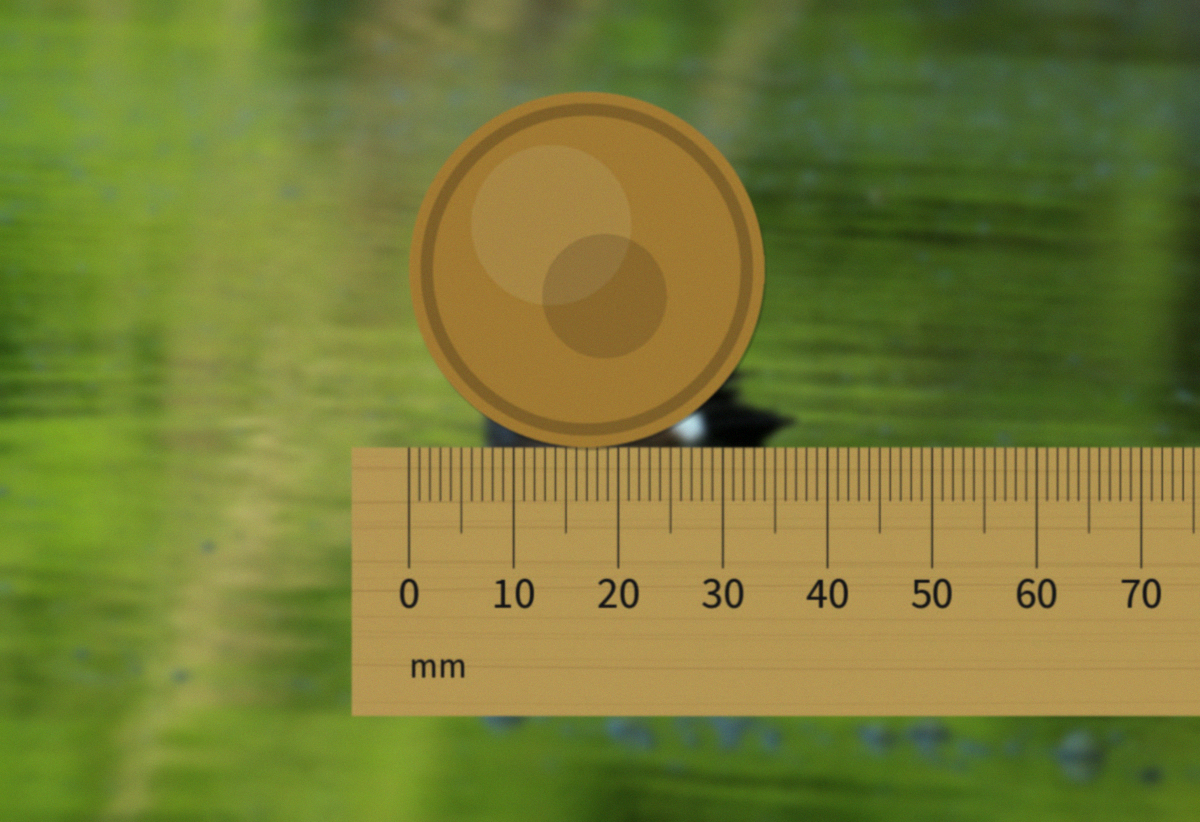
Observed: **34** mm
